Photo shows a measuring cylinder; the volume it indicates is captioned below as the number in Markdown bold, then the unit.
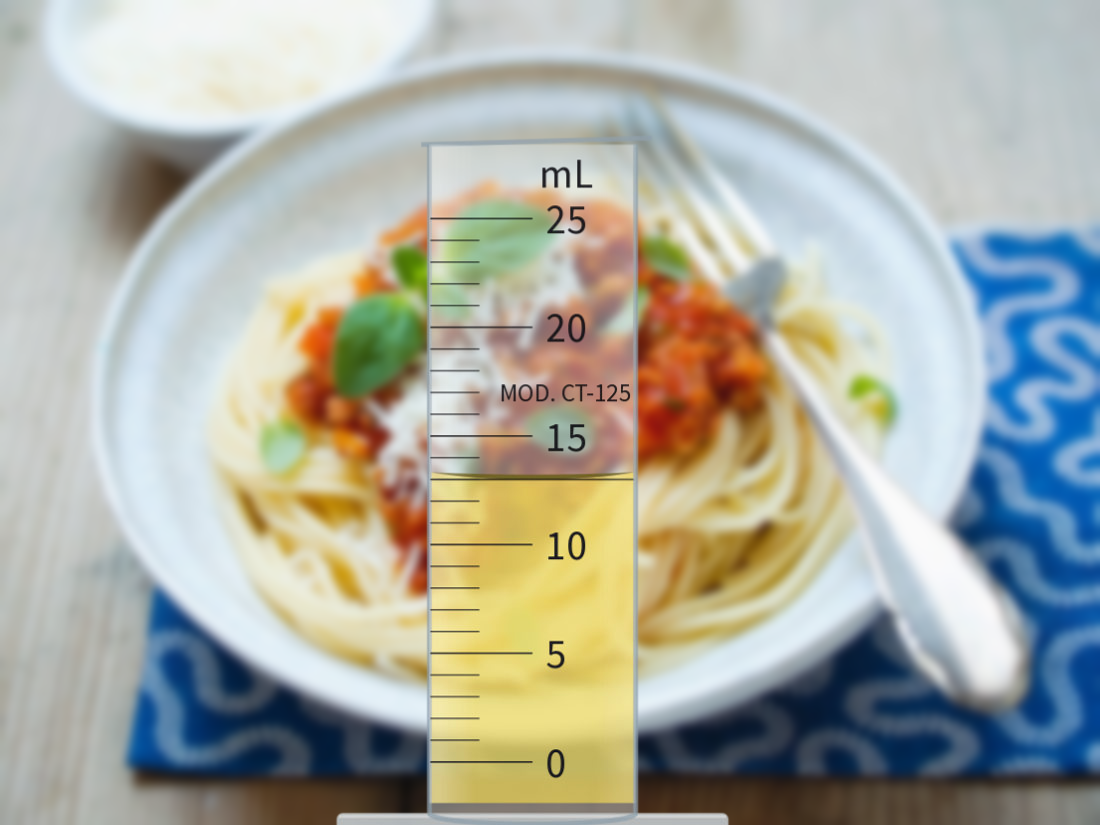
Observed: **13** mL
